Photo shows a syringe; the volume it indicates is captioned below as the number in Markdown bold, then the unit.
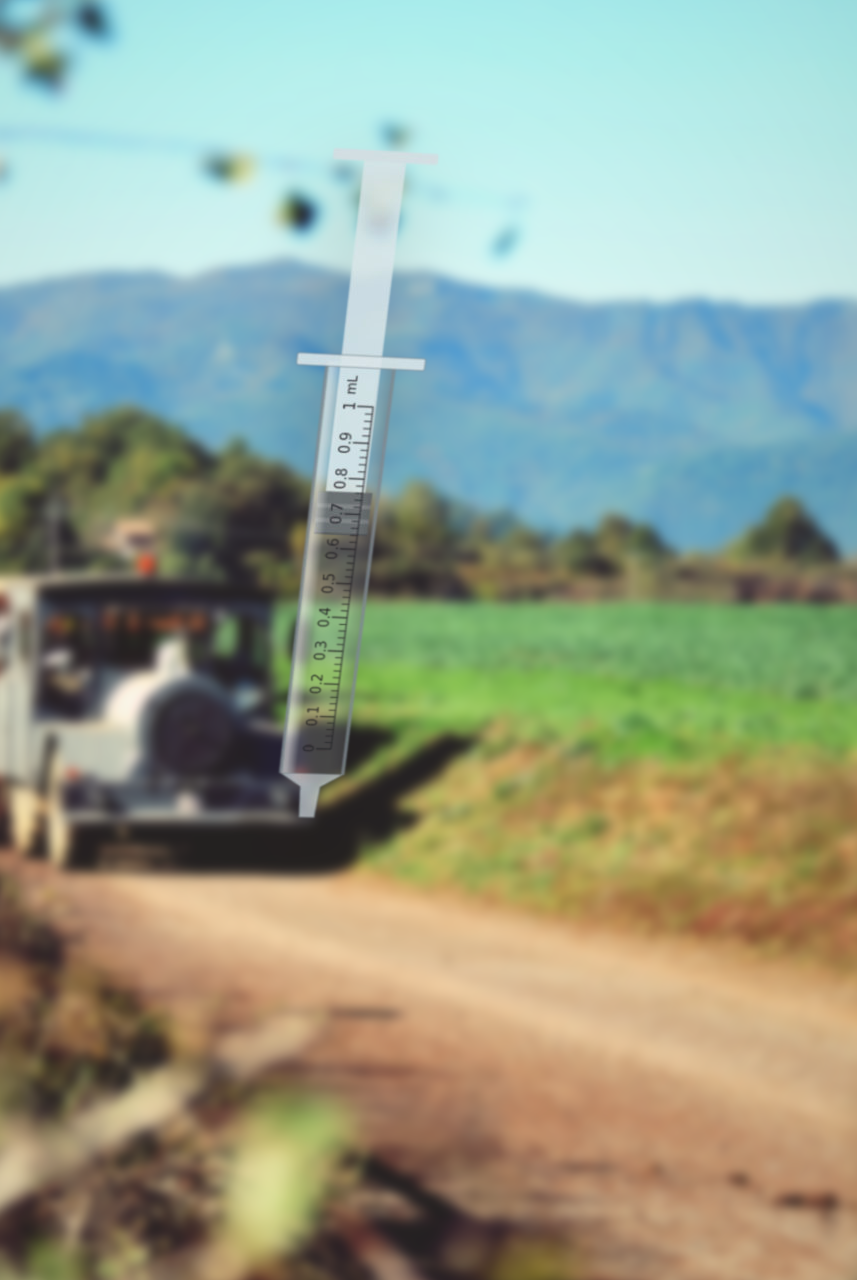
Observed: **0.64** mL
